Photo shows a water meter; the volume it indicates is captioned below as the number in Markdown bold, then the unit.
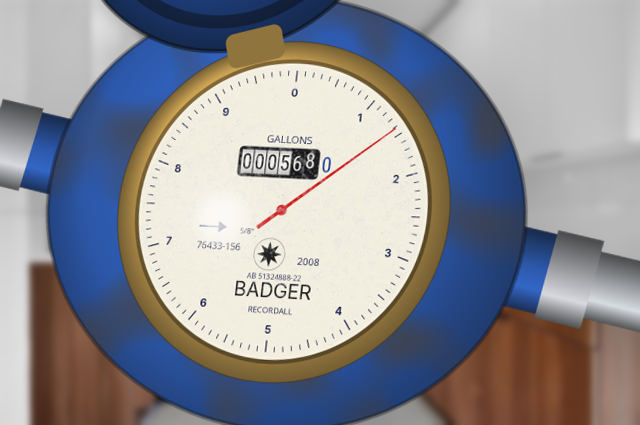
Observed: **5681.4** gal
